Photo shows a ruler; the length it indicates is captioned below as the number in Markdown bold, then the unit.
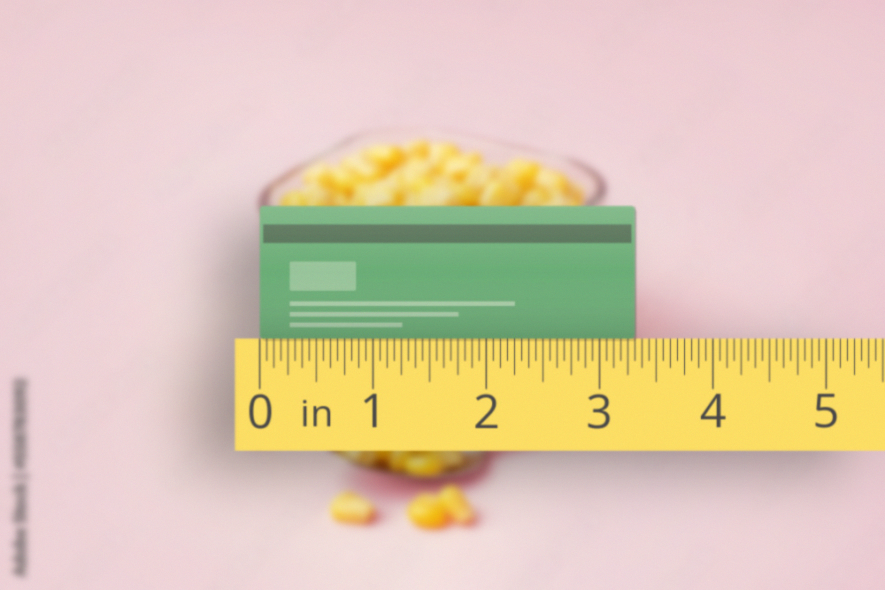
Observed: **3.3125** in
